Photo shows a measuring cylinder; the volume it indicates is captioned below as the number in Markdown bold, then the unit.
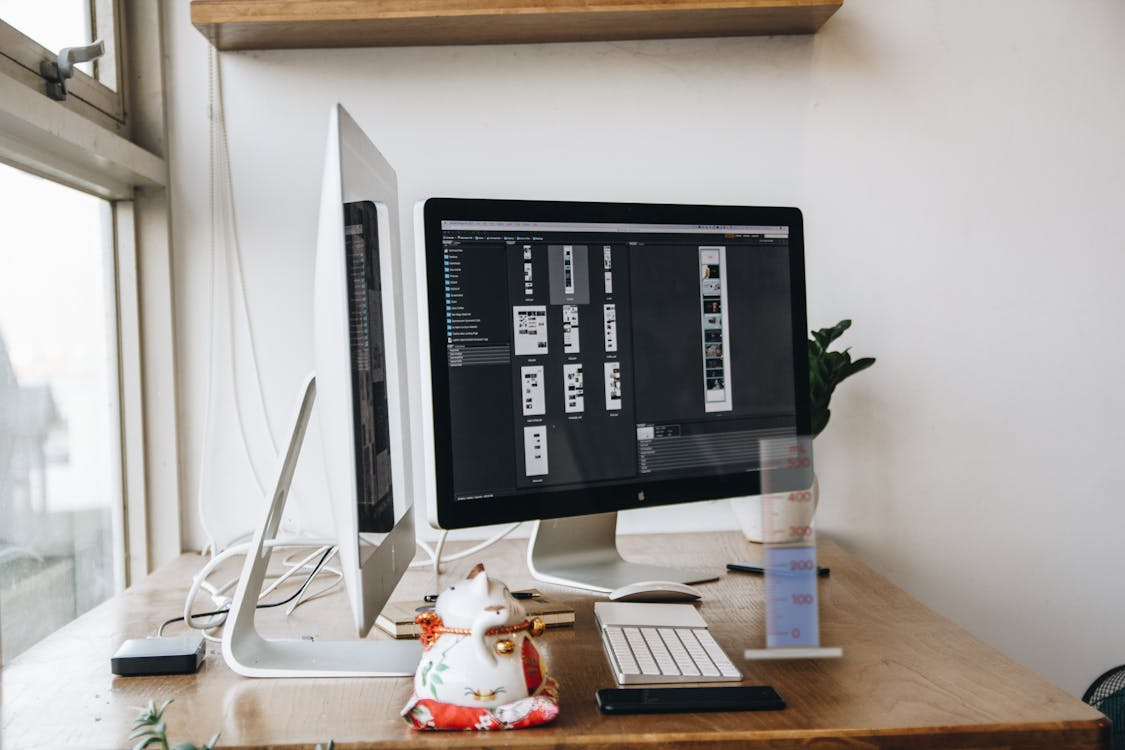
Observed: **250** mL
